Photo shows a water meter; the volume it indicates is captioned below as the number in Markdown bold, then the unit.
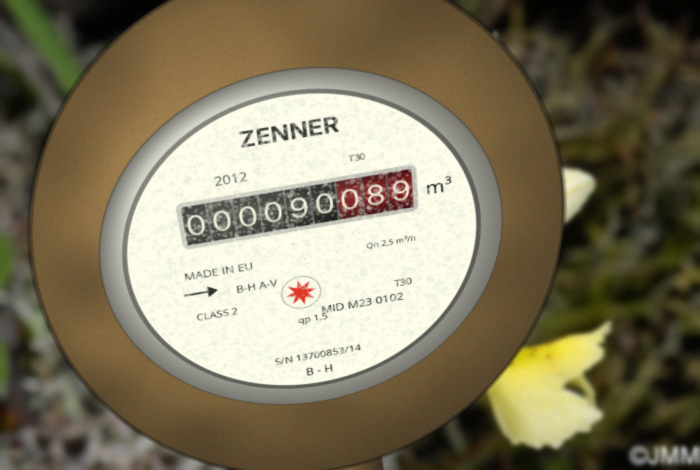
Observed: **90.089** m³
